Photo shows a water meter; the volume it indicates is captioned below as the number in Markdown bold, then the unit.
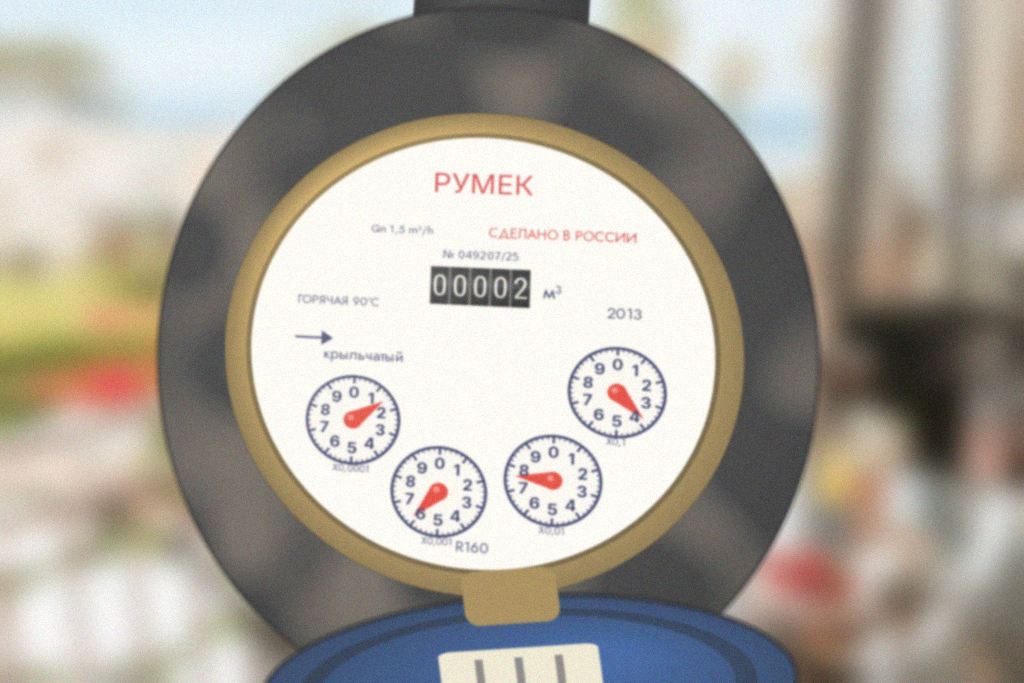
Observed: **2.3761** m³
